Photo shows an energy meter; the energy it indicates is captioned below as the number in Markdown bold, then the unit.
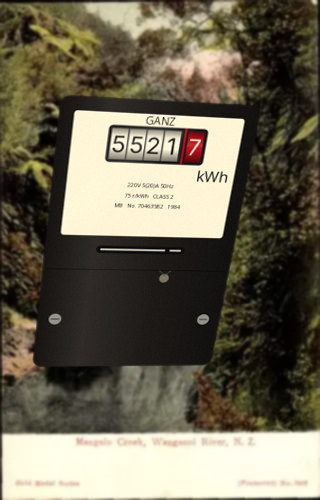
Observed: **5521.7** kWh
